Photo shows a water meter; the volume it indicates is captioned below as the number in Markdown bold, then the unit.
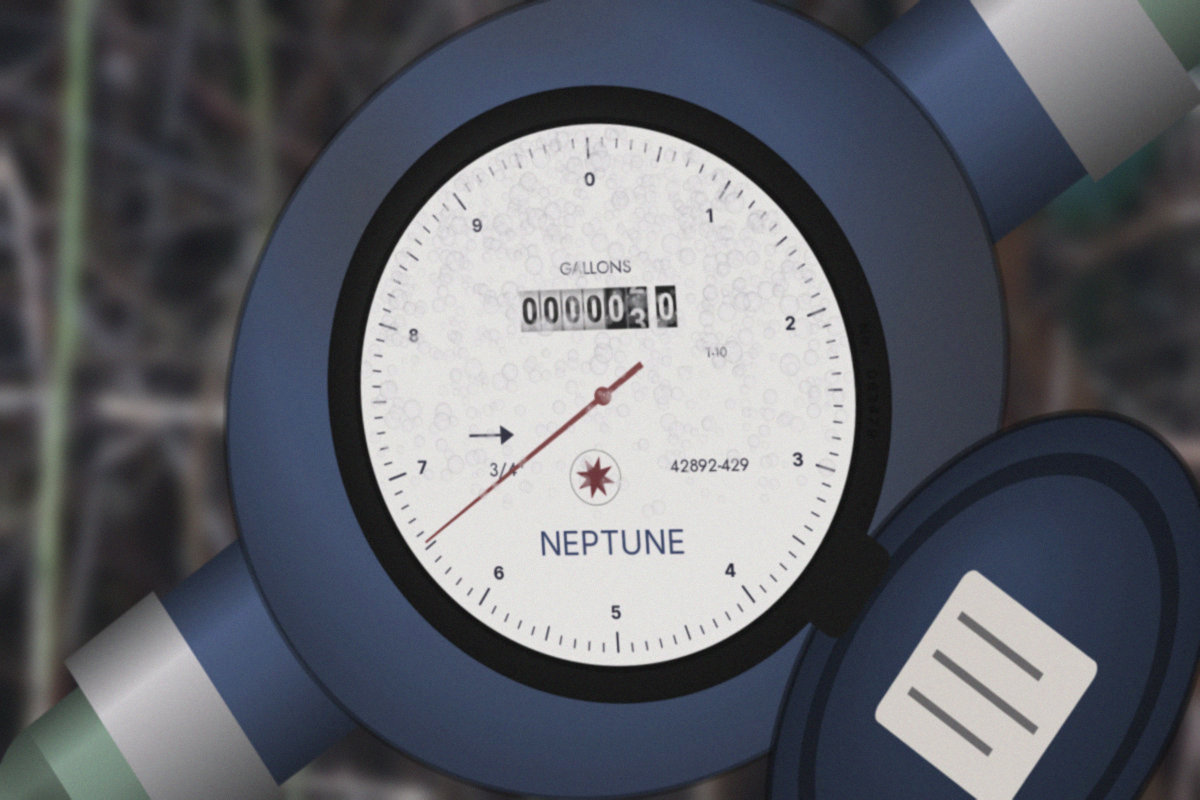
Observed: **26.5** gal
